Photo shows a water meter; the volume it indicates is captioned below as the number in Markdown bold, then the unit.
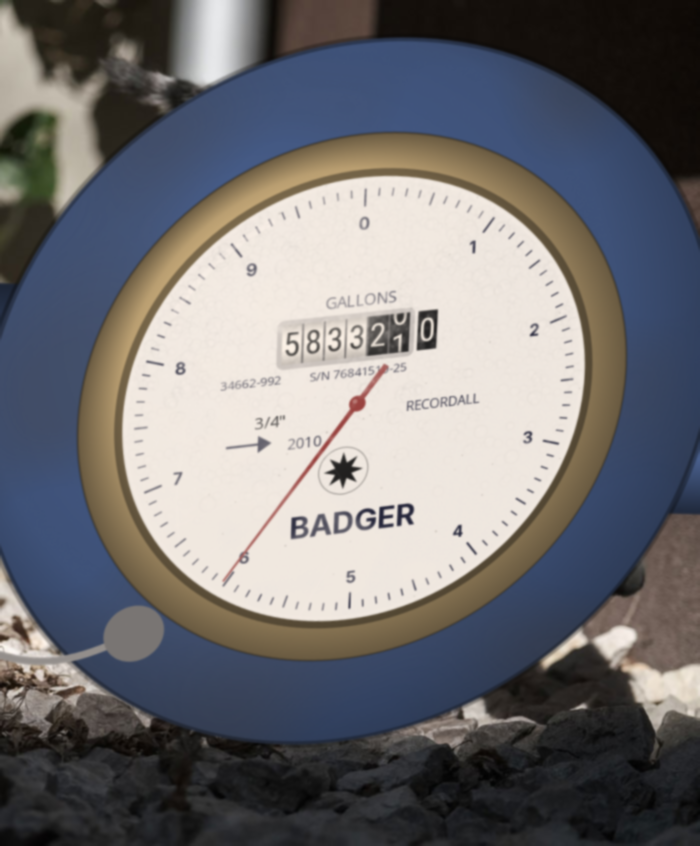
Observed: **5833206.0** gal
